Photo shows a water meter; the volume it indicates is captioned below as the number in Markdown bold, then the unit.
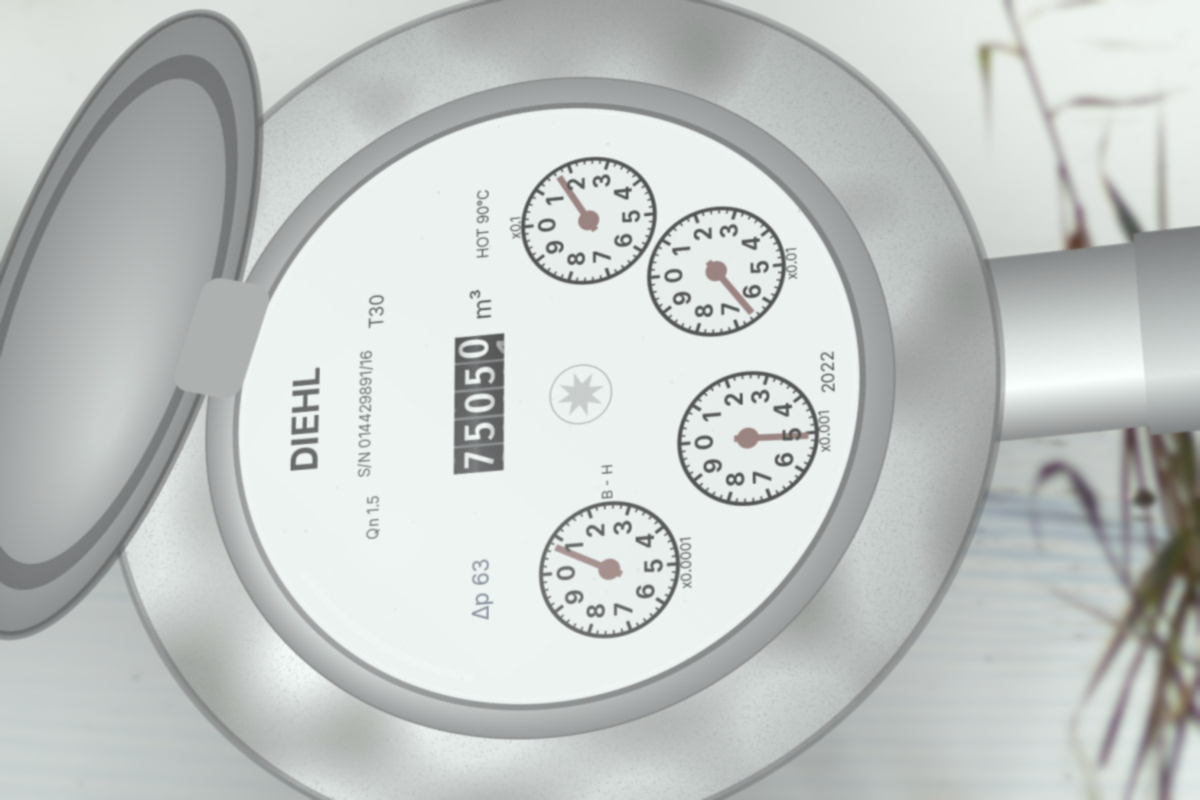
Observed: **75050.1650** m³
